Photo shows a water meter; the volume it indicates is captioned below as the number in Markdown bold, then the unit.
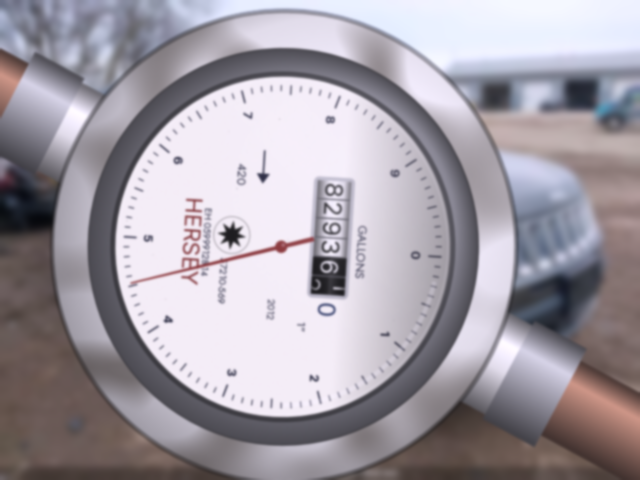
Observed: **8293614.5** gal
